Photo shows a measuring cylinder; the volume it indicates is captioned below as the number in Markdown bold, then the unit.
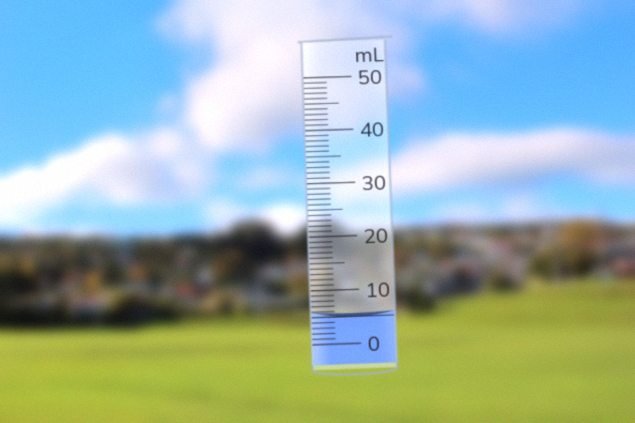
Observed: **5** mL
